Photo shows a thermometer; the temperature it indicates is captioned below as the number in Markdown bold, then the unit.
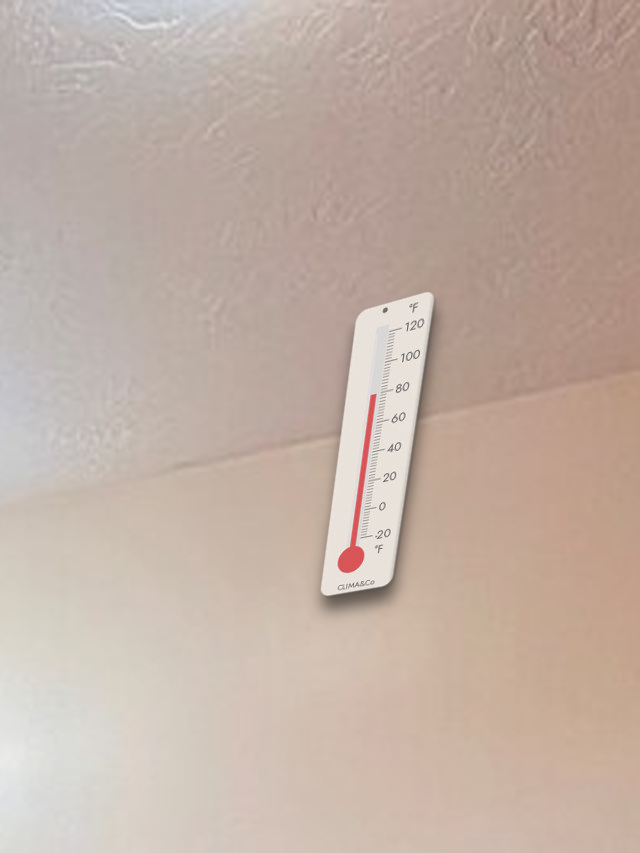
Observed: **80** °F
